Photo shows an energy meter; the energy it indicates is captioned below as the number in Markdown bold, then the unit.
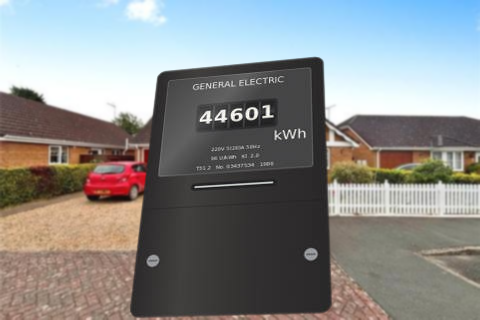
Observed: **44601** kWh
